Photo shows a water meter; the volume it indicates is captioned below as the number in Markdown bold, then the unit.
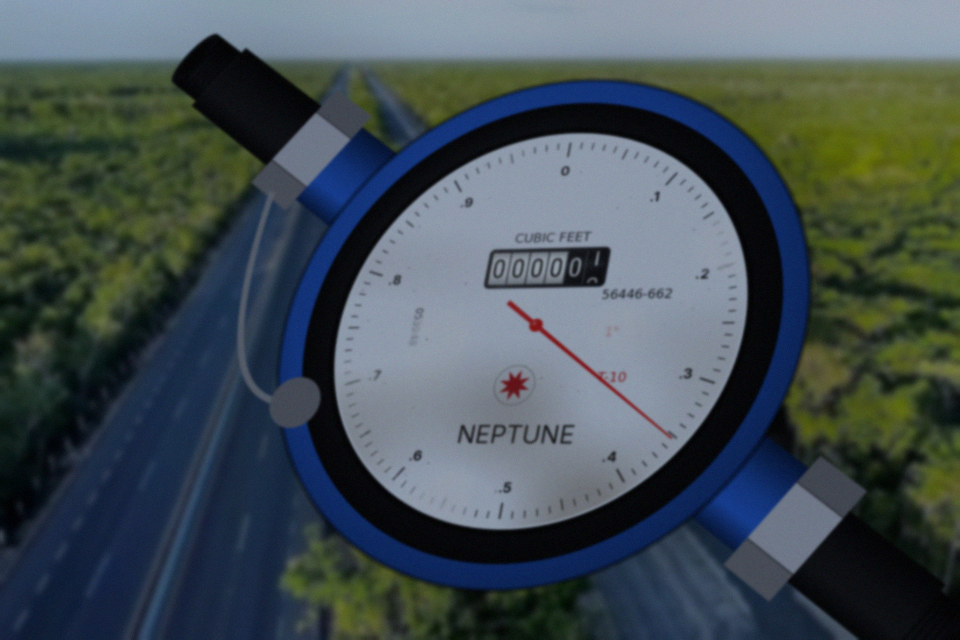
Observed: **1.35** ft³
